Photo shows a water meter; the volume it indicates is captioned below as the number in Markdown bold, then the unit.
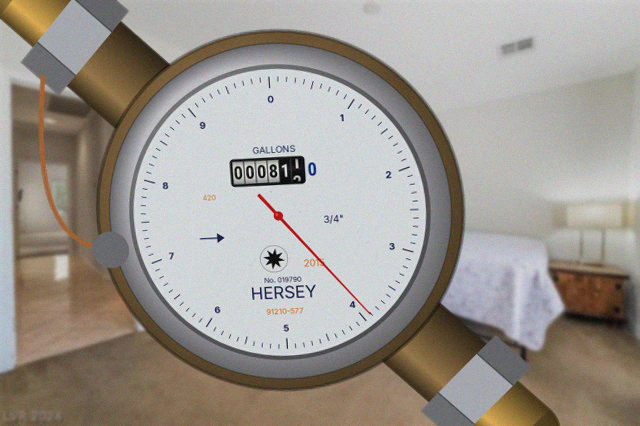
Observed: **8113.9** gal
